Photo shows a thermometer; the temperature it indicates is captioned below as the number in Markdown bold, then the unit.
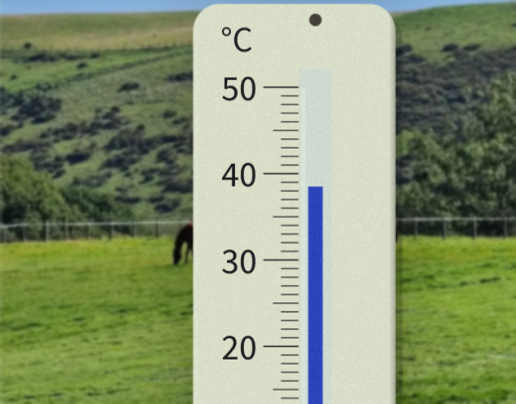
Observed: **38.5** °C
